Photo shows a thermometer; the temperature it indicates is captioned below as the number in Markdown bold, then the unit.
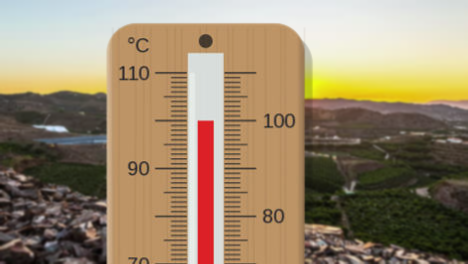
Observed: **100** °C
